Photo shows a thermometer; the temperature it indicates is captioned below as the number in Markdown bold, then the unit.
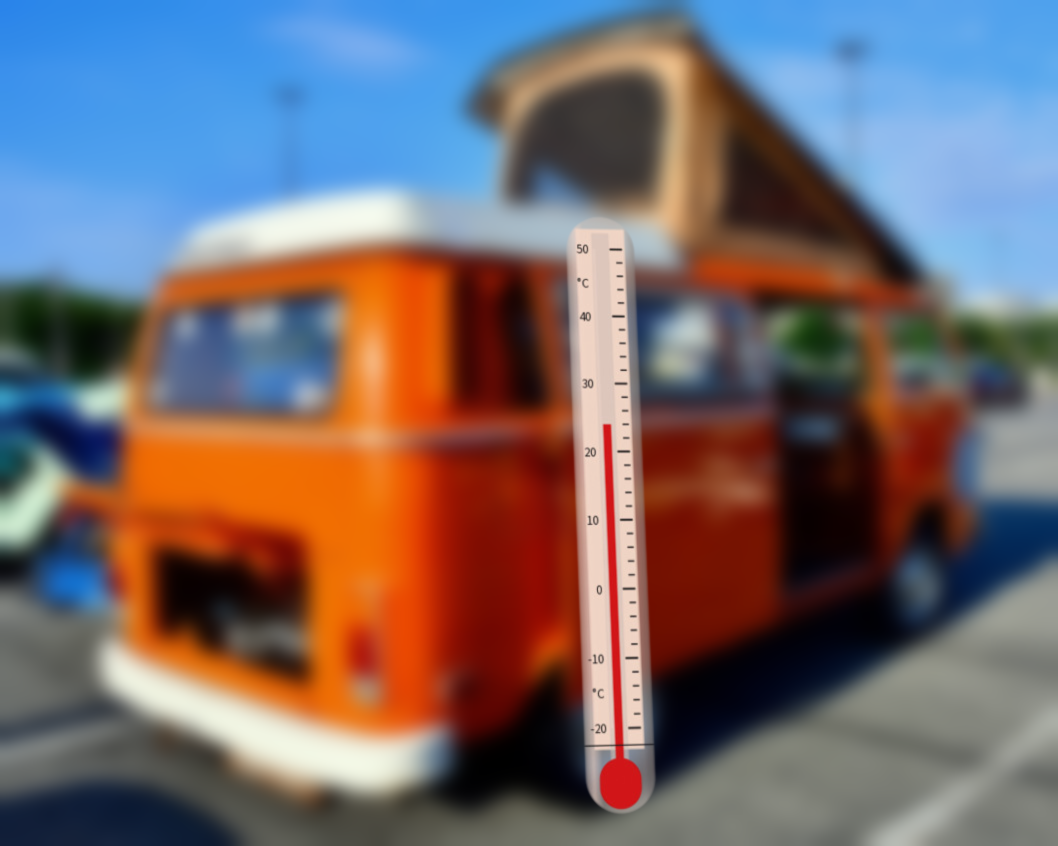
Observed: **24** °C
